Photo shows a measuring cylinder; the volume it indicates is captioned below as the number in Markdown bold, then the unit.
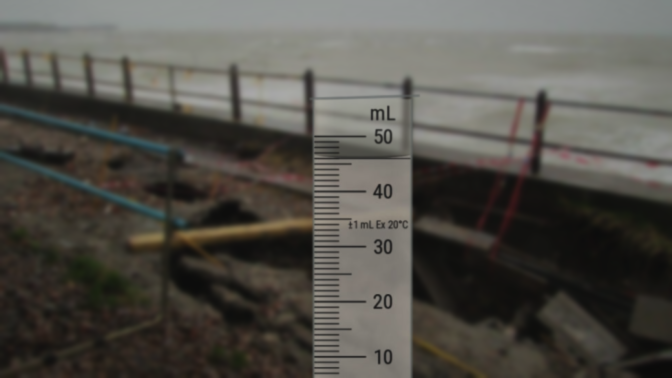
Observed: **46** mL
